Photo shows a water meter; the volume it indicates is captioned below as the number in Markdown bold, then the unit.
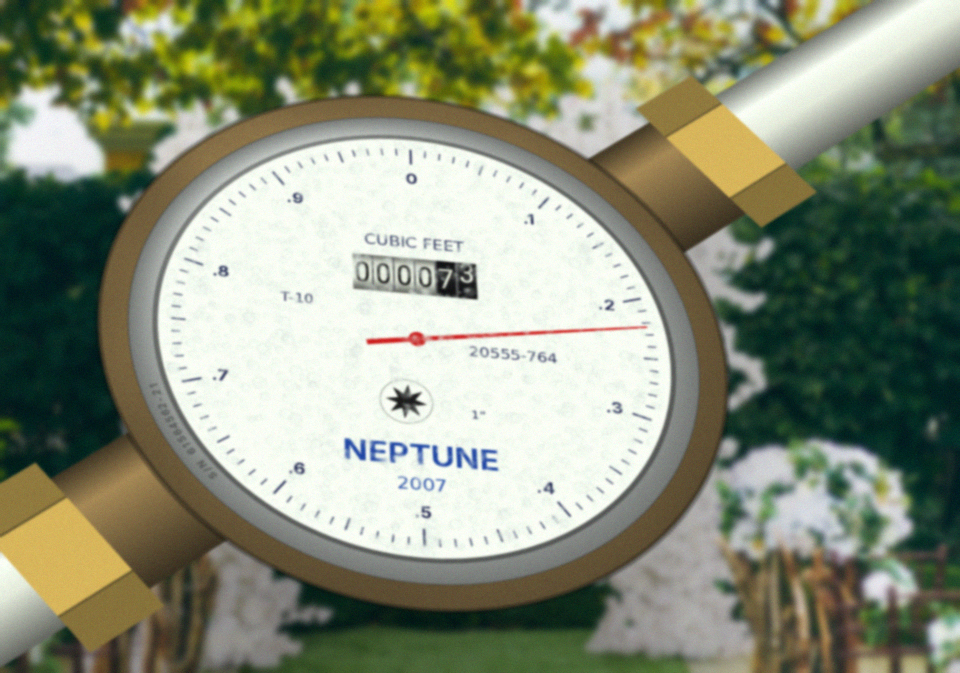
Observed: **73.22** ft³
